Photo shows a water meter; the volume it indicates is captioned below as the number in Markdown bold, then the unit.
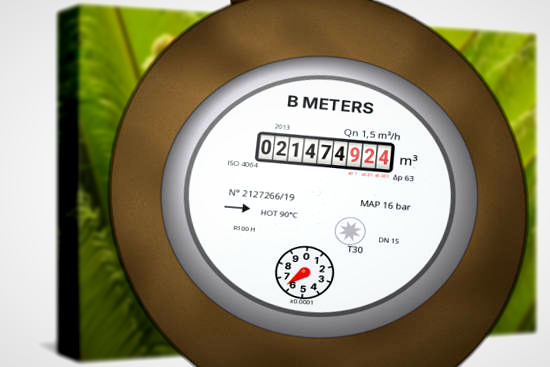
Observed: **21474.9246** m³
